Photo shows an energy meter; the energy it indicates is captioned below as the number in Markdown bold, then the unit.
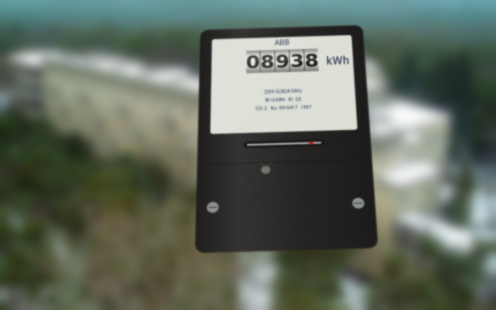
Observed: **8938** kWh
